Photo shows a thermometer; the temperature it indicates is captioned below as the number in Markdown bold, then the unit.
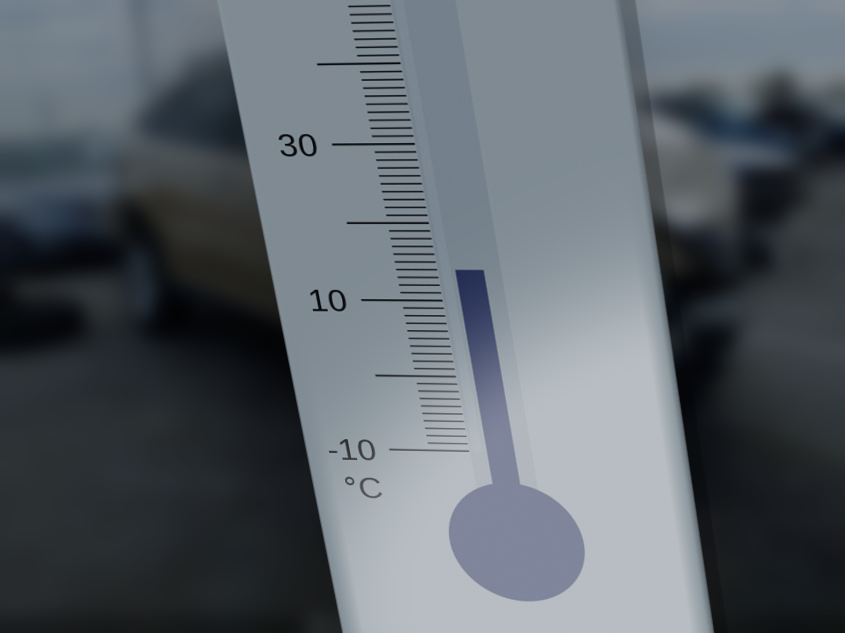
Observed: **14** °C
